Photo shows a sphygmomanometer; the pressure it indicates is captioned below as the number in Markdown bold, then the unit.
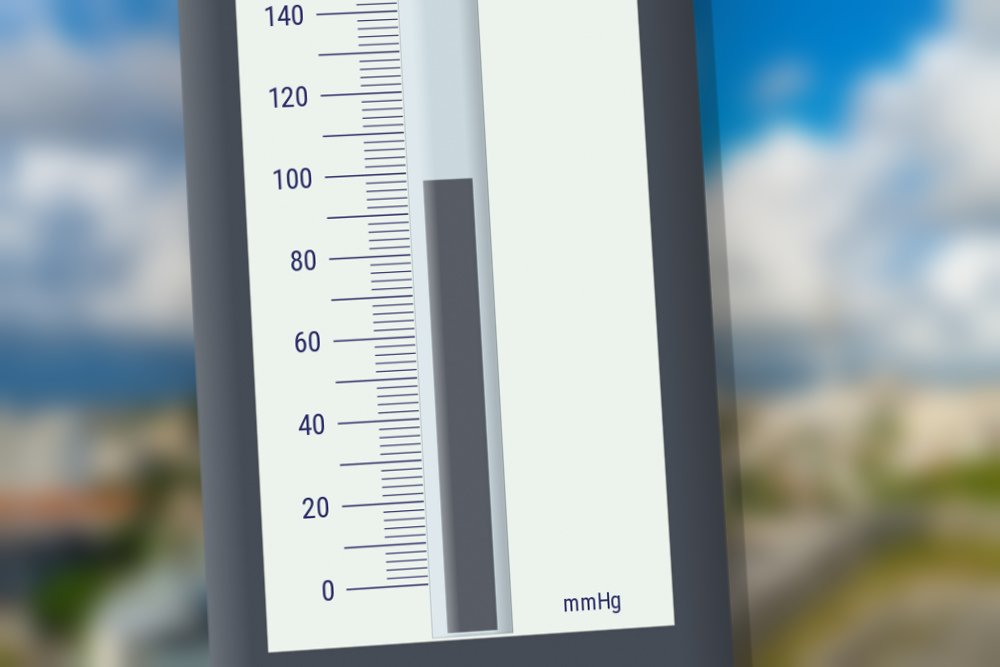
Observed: **98** mmHg
